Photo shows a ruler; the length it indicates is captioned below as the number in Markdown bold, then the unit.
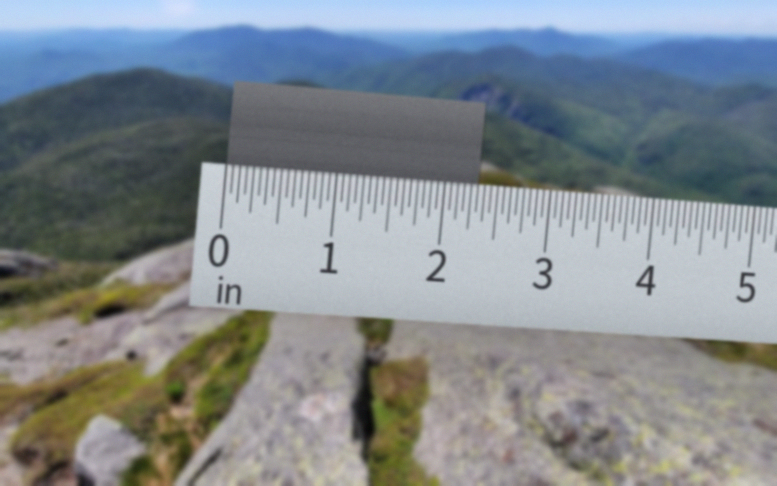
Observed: **2.3125** in
